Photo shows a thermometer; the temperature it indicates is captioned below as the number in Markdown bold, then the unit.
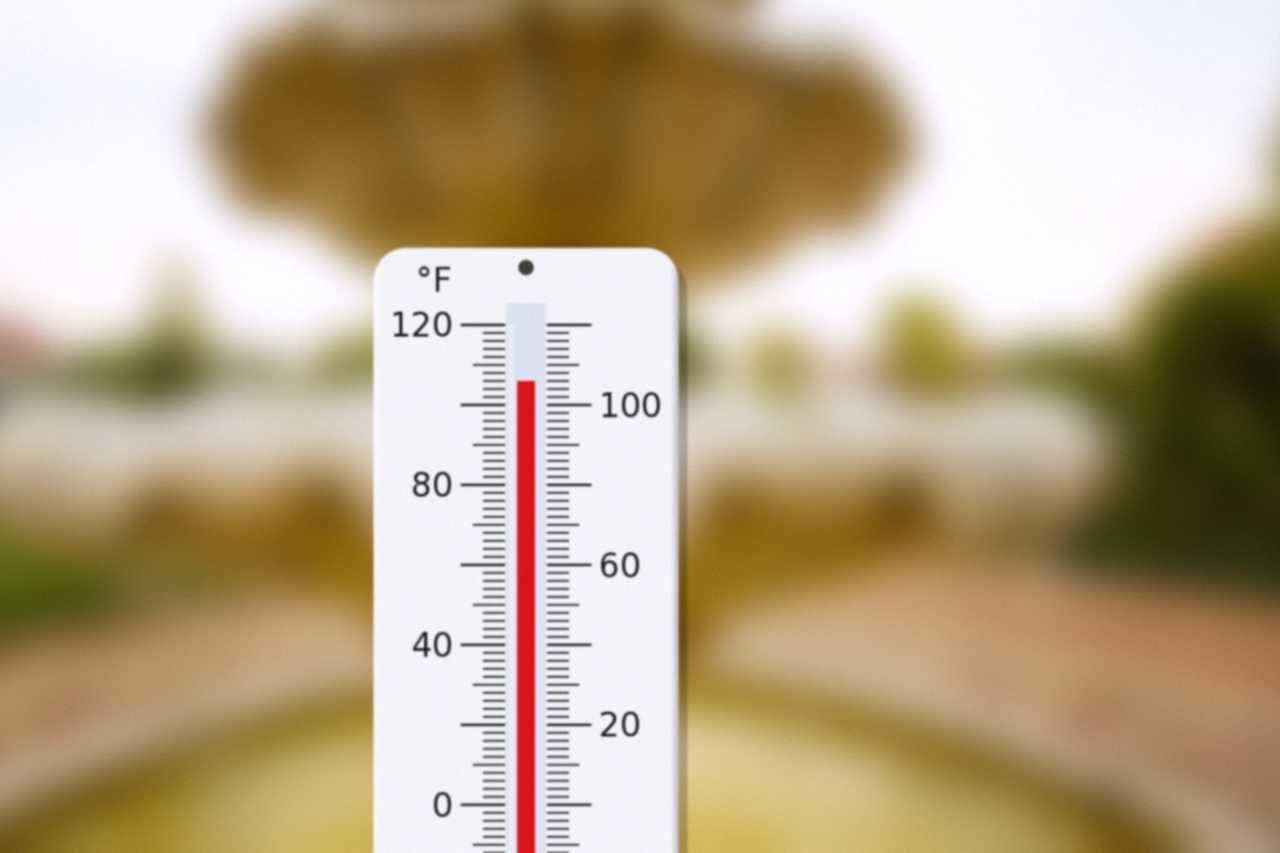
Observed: **106** °F
